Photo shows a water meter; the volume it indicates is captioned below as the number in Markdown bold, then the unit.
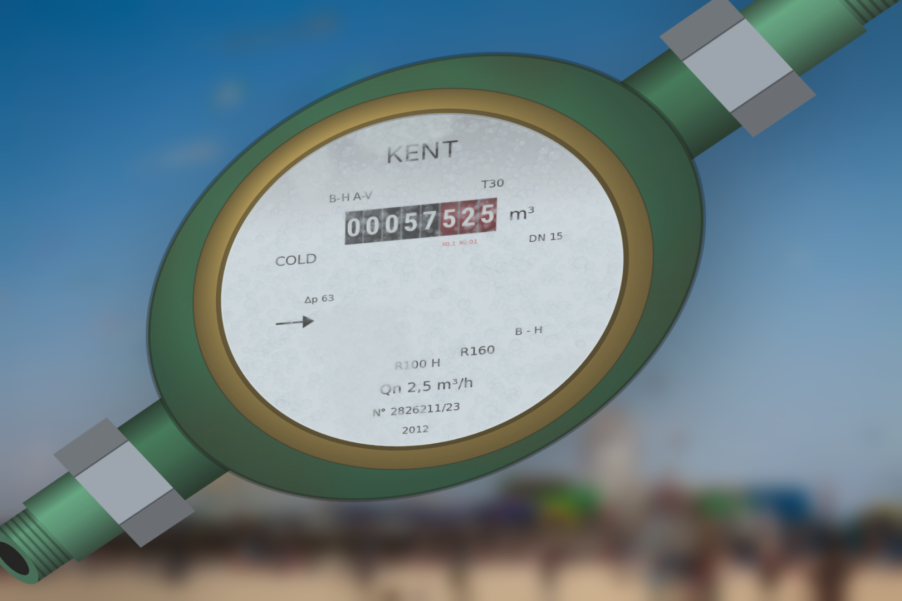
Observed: **57.525** m³
